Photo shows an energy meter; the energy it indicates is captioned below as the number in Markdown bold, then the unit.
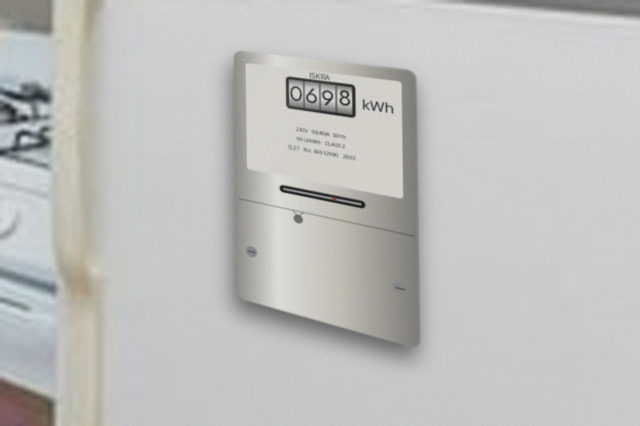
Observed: **698** kWh
